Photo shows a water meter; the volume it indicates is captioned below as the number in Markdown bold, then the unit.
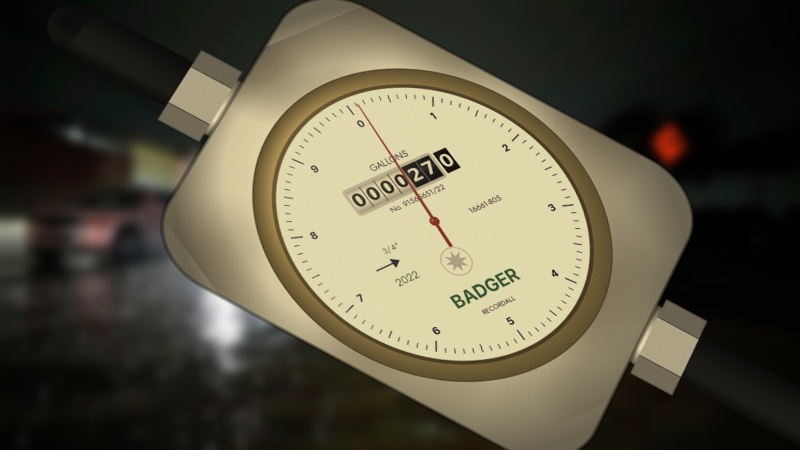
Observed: **270.1** gal
